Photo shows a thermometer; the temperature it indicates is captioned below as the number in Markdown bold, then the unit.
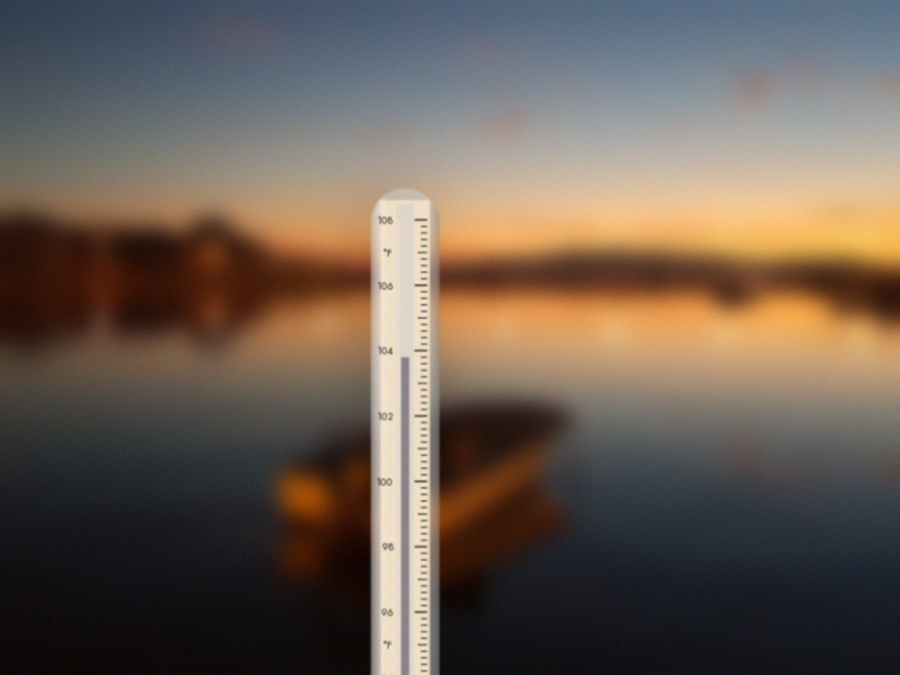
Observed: **103.8** °F
